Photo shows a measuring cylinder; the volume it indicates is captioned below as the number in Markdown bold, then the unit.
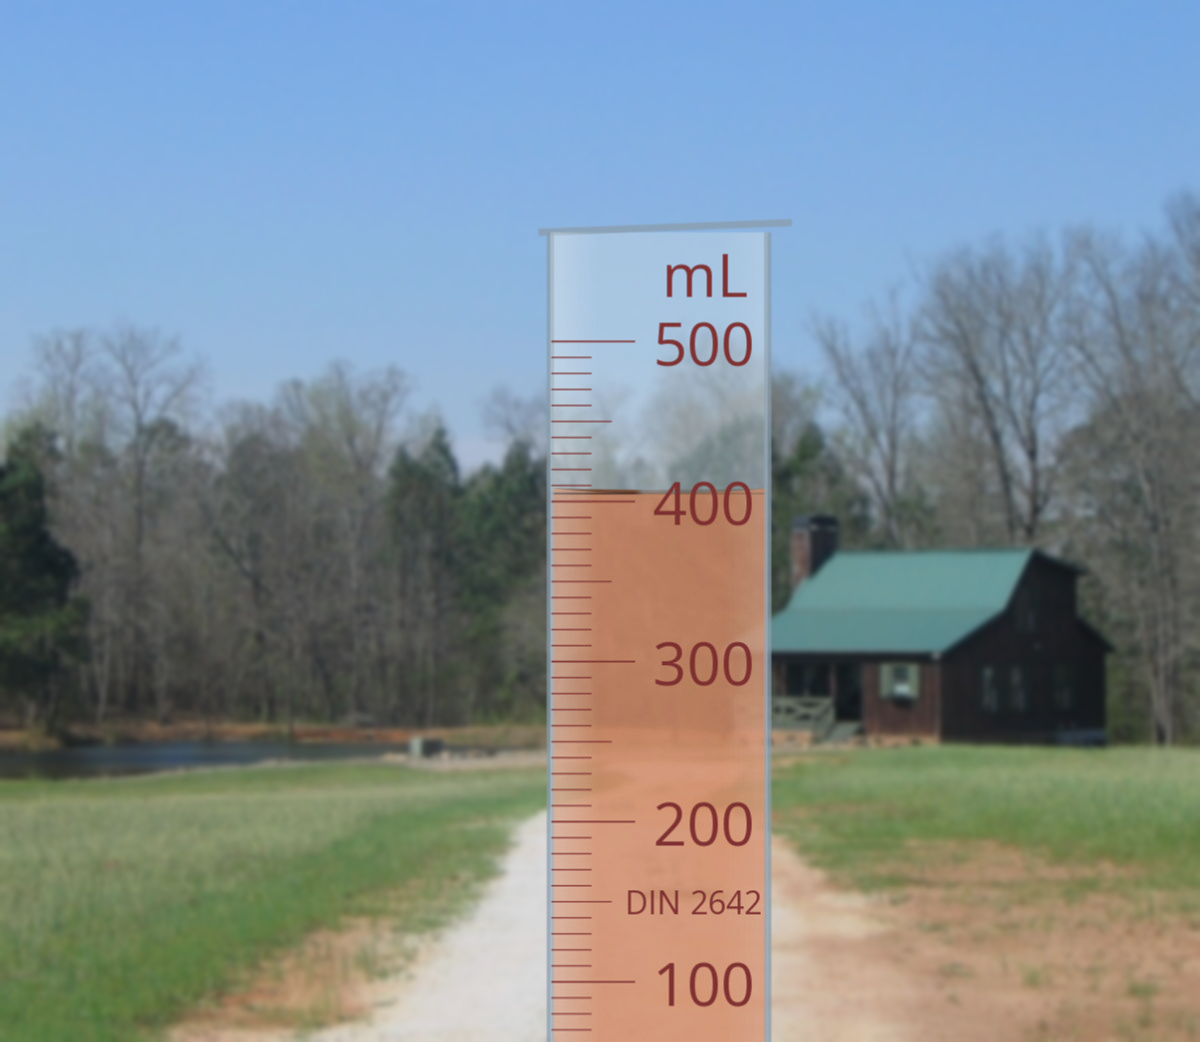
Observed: **405** mL
